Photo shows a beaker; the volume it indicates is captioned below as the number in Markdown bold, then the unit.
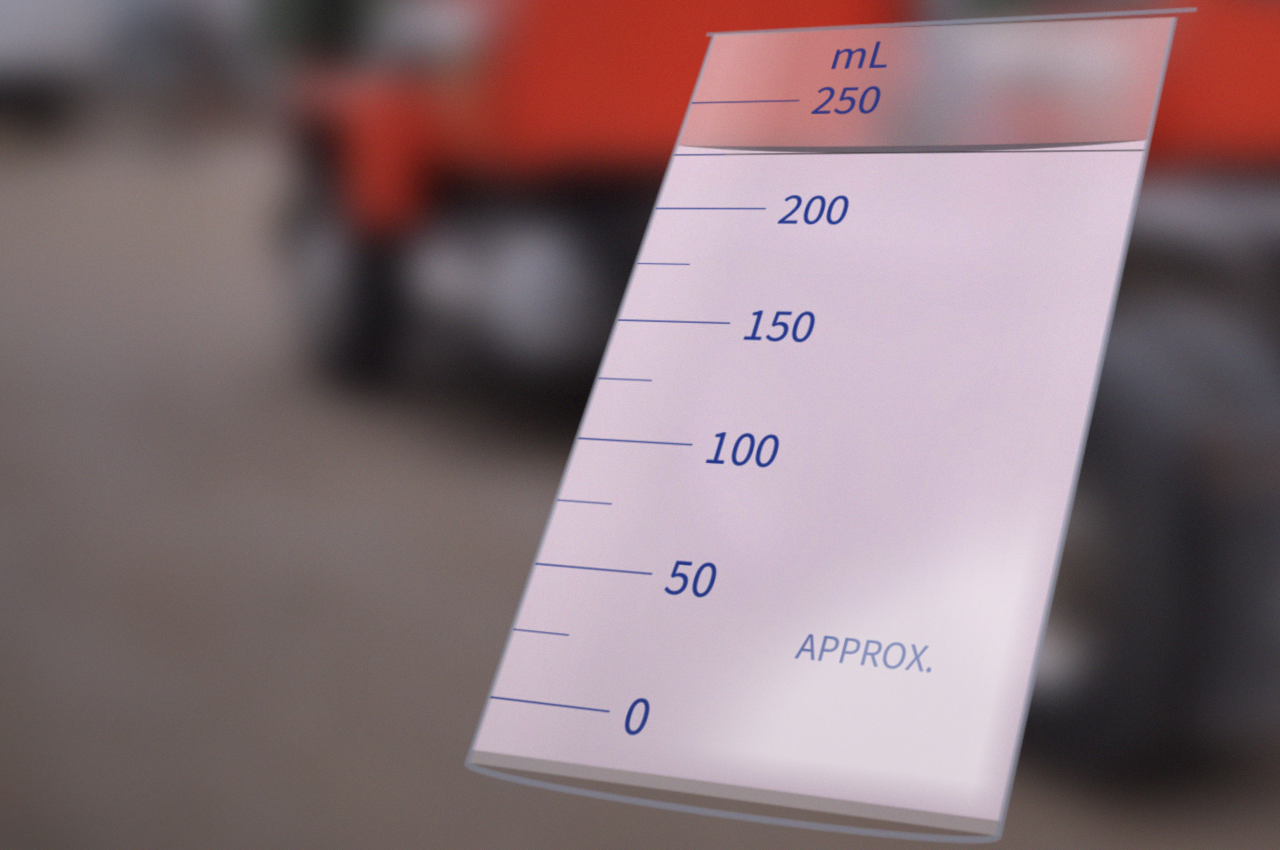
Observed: **225** mL
